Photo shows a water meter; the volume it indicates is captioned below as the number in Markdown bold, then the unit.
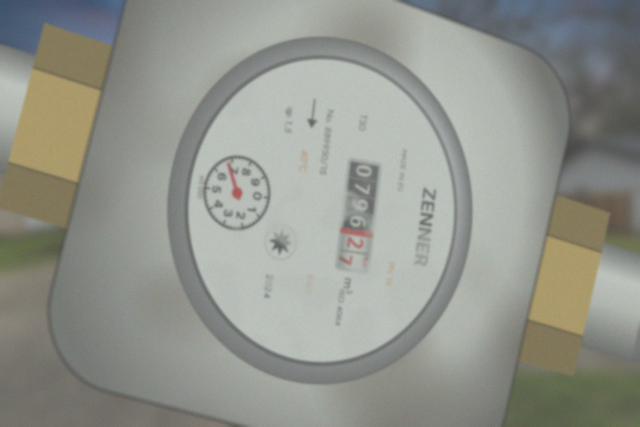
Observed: **796.266** m³
